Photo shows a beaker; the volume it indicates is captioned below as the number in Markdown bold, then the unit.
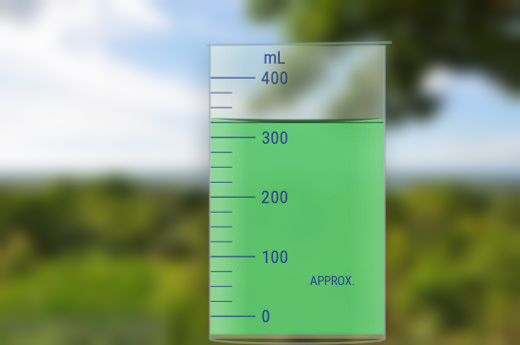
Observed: **325** mL
